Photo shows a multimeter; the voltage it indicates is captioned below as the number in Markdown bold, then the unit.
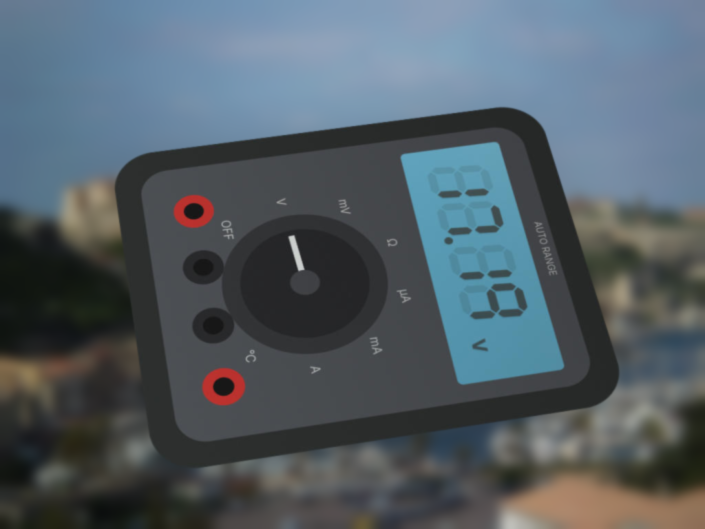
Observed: **17.19** V
